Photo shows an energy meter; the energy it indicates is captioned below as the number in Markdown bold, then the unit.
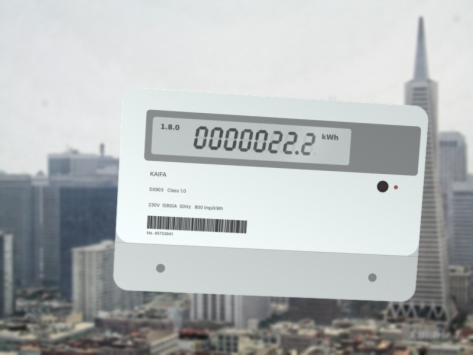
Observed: **22.2** kWh
